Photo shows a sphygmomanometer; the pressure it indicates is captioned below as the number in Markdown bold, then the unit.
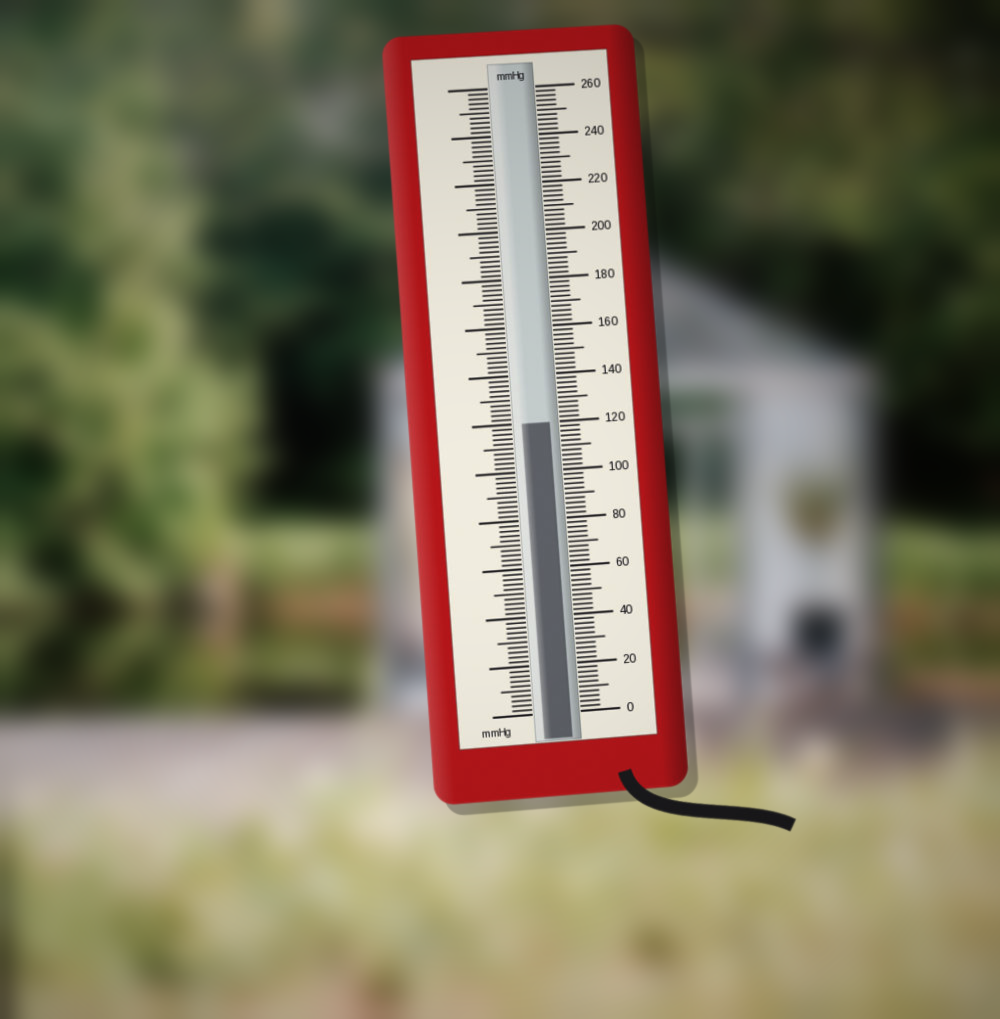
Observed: **120** mmHg
